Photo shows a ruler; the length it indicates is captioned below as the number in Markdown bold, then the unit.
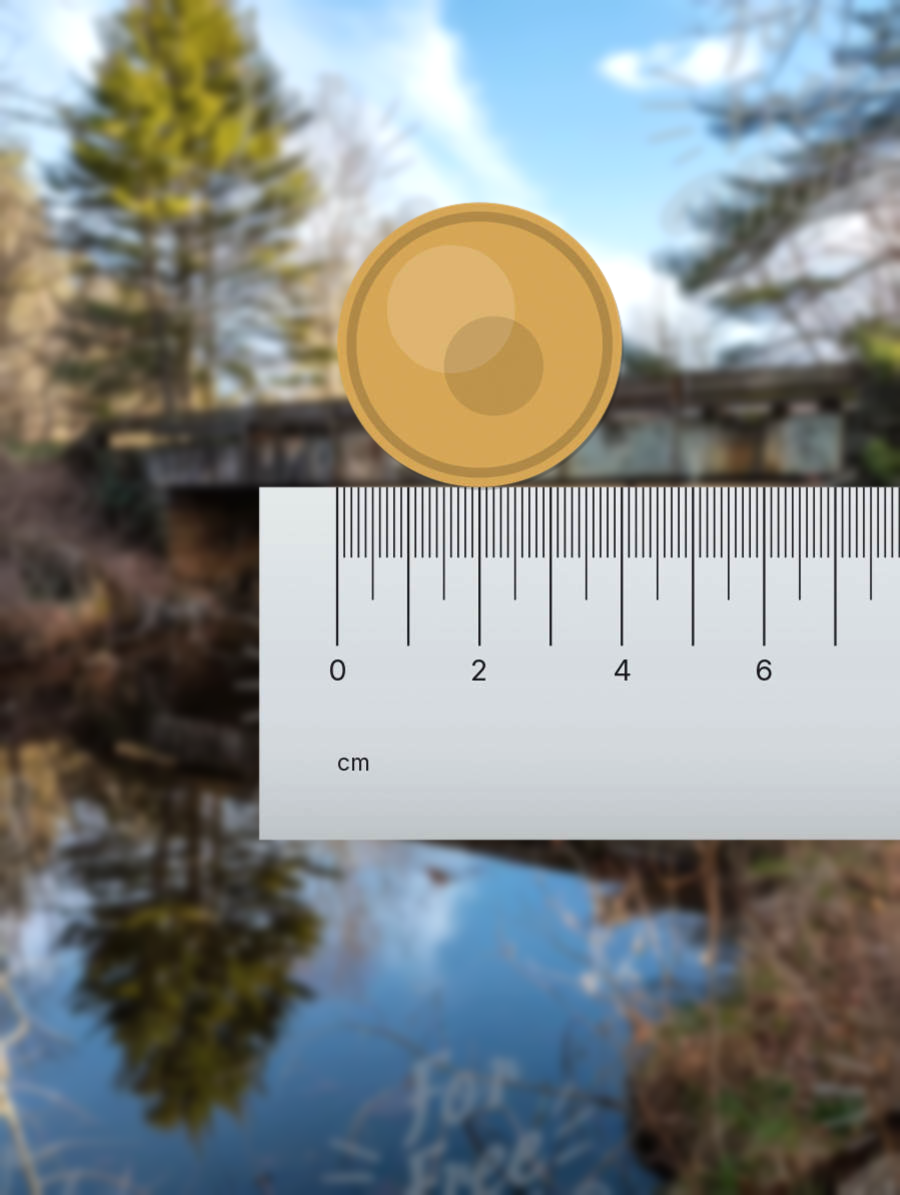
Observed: **4** cm
